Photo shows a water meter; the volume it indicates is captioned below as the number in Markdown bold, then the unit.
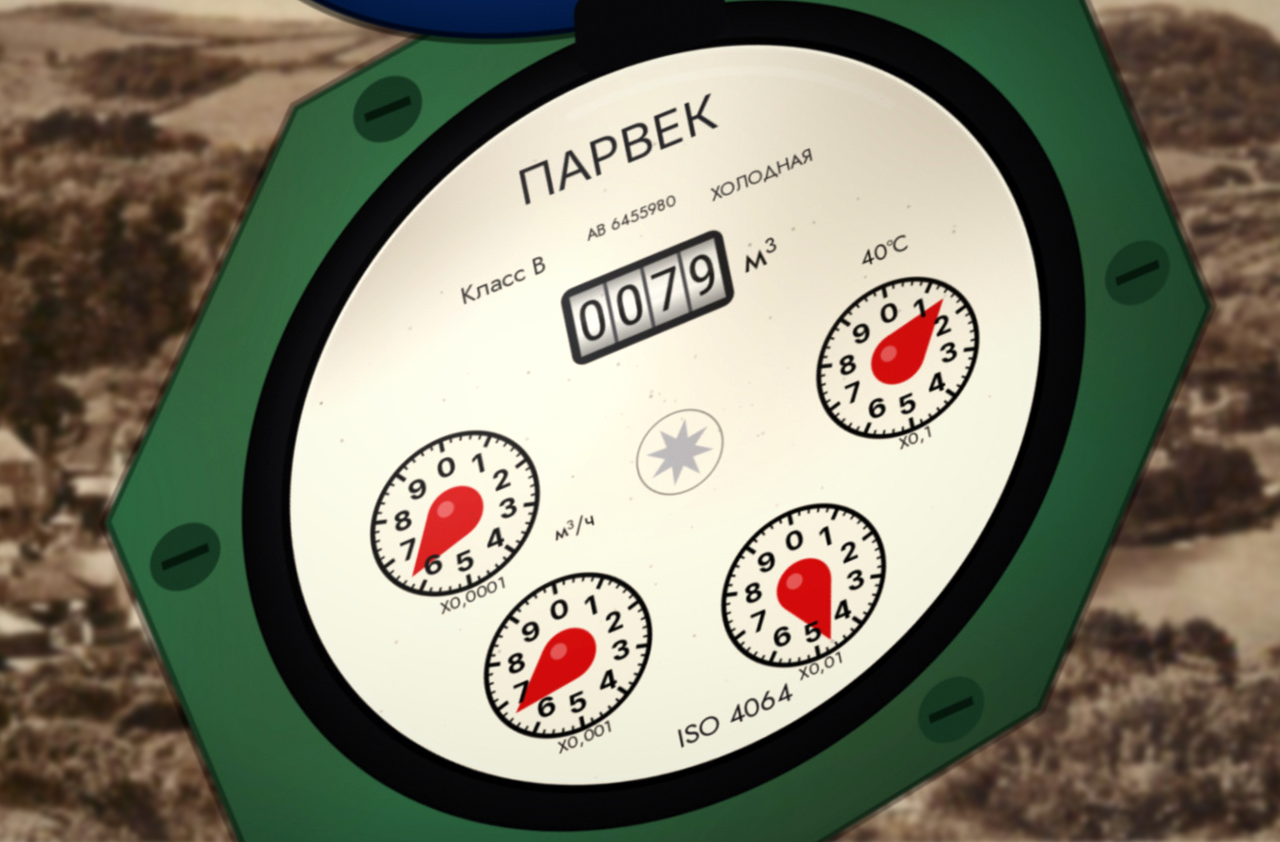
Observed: **79.1466** m³
